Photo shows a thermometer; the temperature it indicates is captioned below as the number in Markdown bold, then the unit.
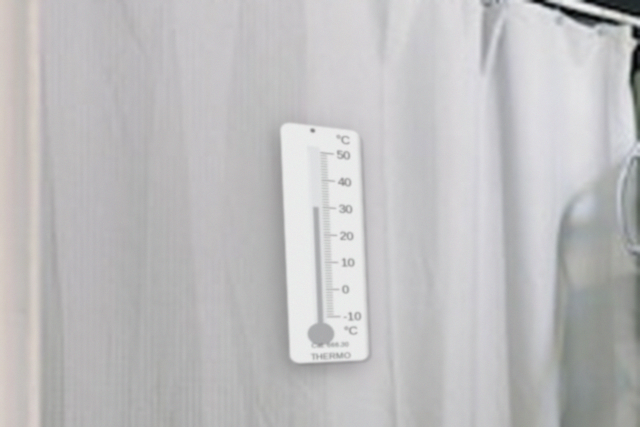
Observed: **30** °C
